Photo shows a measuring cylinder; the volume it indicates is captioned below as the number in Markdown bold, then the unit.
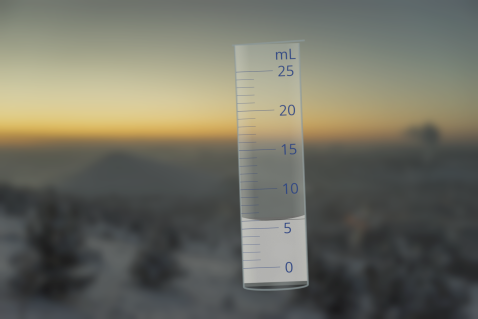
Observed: **6** mL
